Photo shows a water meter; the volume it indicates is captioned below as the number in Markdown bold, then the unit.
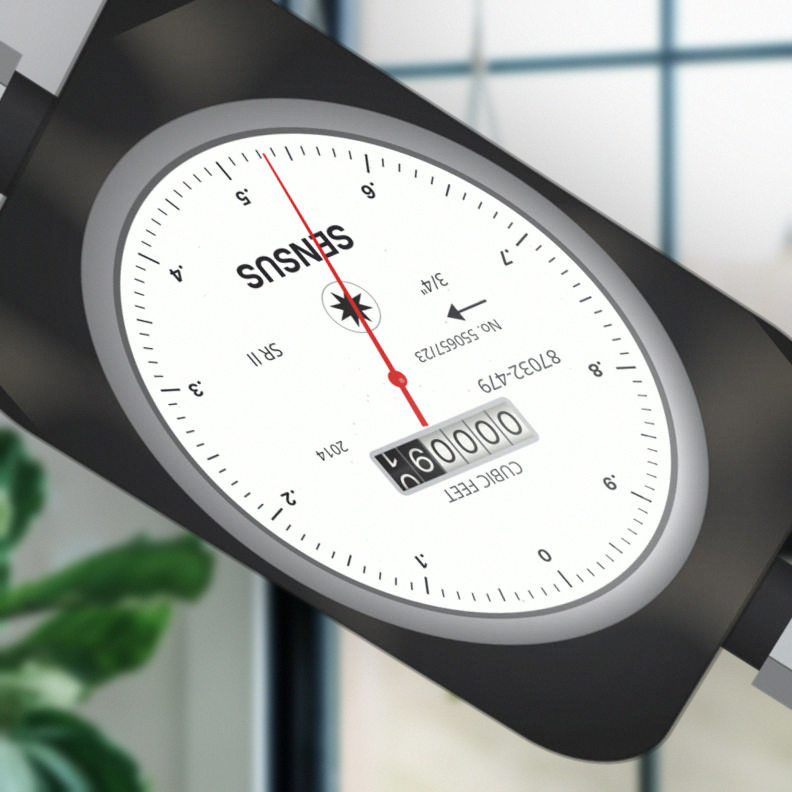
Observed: **90.53** ft³
